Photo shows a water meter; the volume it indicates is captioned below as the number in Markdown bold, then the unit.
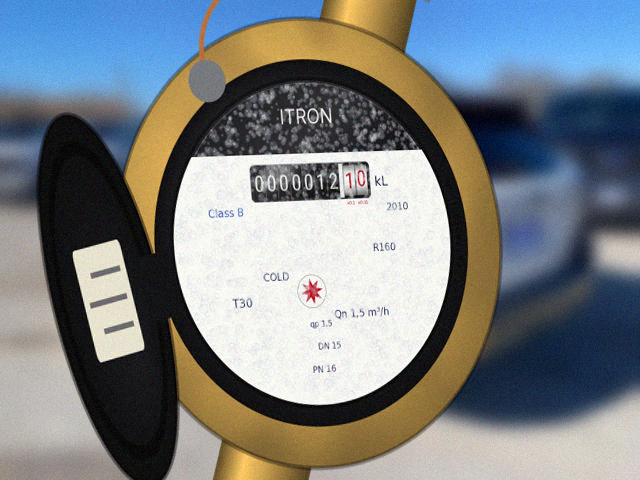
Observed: **12.10** kL
